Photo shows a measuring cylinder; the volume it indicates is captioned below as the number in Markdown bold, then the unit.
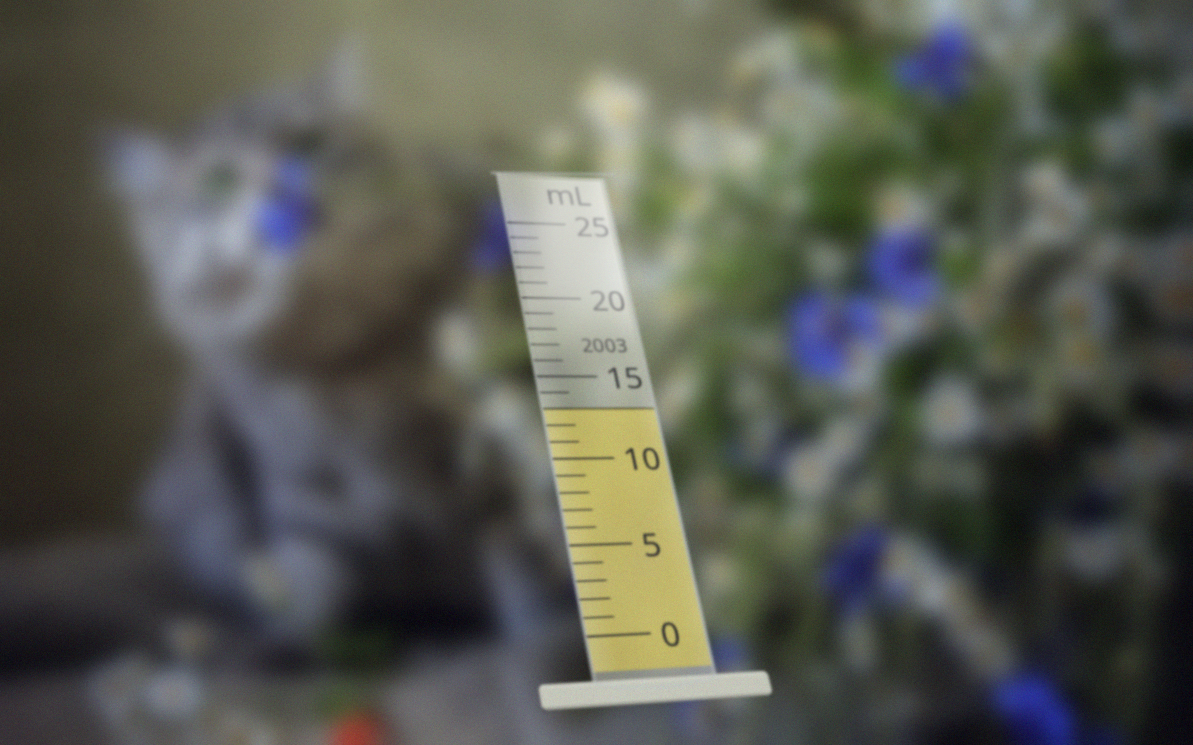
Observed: **13** mL
